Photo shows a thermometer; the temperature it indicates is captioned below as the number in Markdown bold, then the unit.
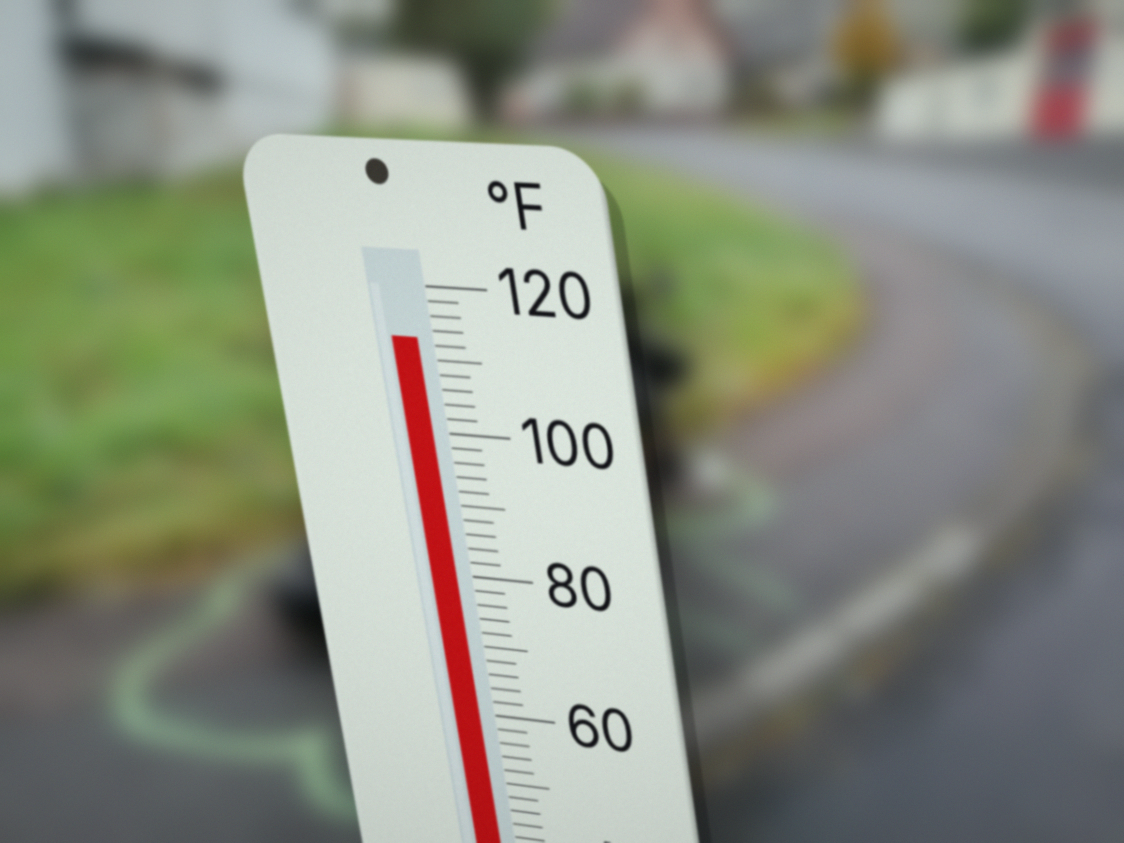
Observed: **113** °F
